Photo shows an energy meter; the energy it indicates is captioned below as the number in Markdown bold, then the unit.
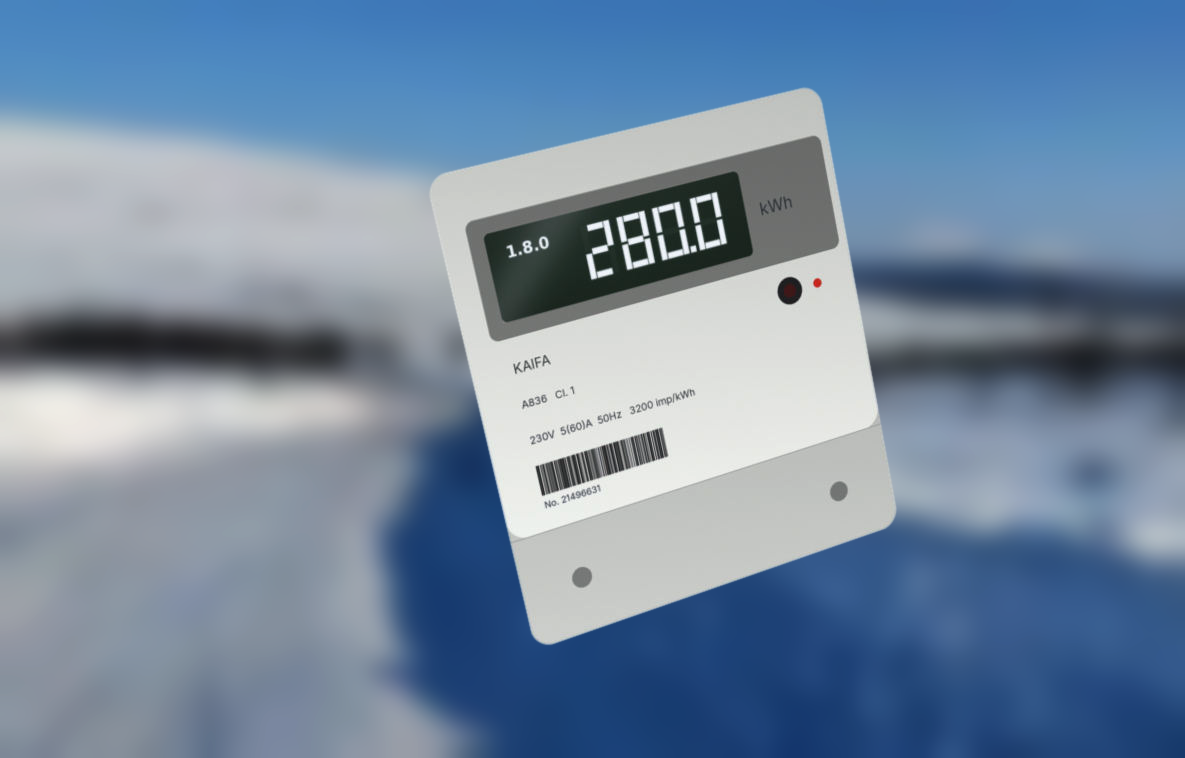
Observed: **280.0** kWh
